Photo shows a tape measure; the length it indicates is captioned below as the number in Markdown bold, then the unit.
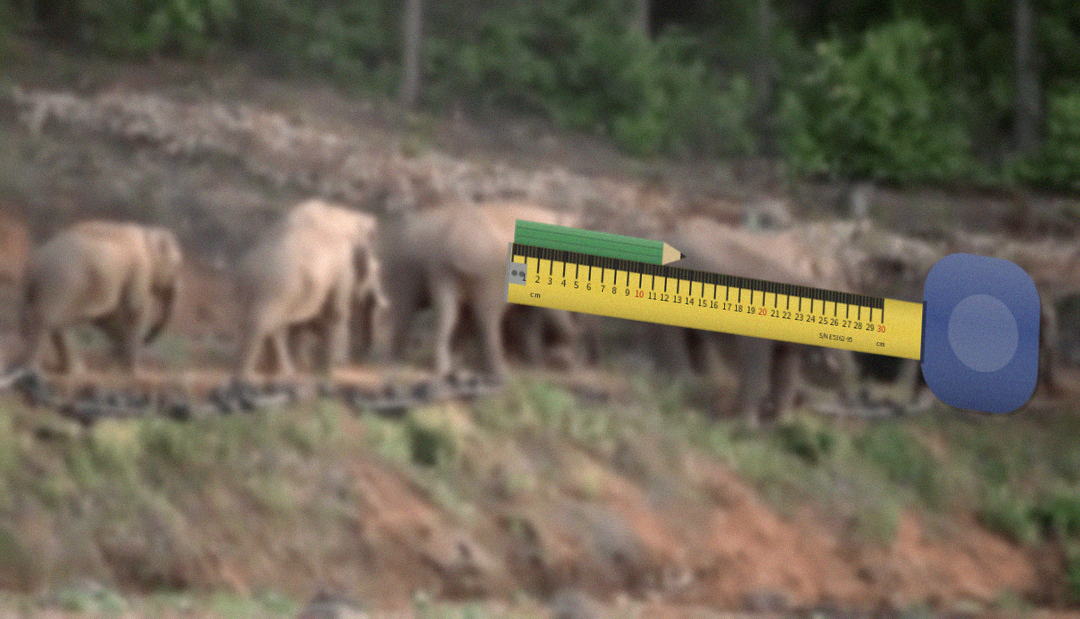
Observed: **13.5** cm
